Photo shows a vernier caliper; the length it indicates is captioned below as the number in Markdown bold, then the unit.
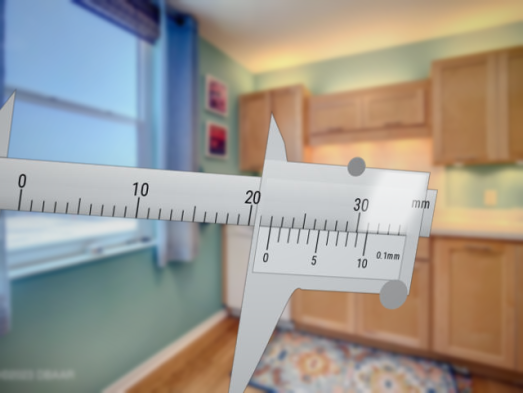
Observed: **22.0** mm
